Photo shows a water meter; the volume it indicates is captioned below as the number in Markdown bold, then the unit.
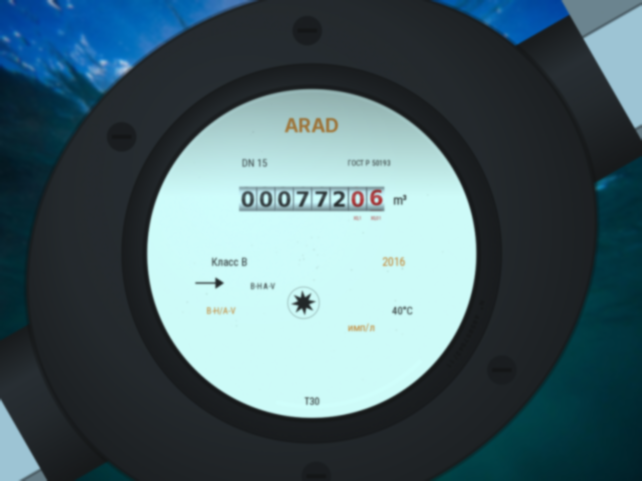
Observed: **772.06** m³
